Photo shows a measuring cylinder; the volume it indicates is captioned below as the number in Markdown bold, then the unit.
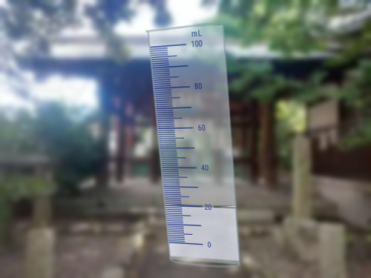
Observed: **20** mL
